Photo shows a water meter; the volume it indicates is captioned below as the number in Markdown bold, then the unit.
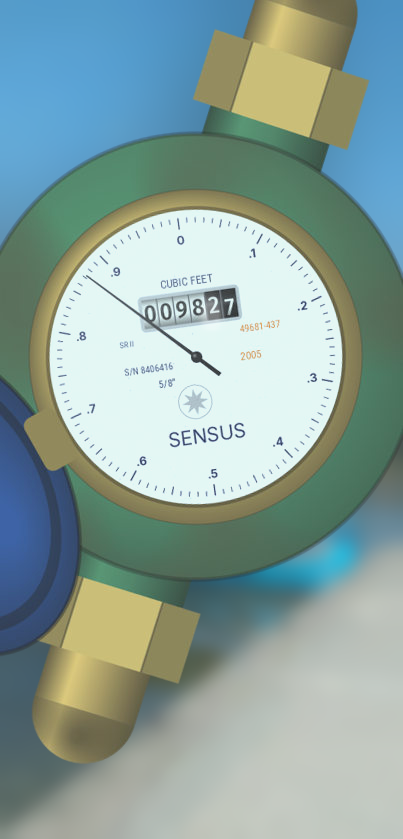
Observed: **9826.87** ft³
